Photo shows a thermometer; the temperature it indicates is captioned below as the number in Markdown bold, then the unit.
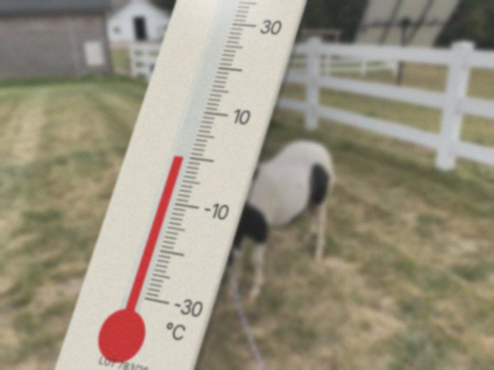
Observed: **0** °C
